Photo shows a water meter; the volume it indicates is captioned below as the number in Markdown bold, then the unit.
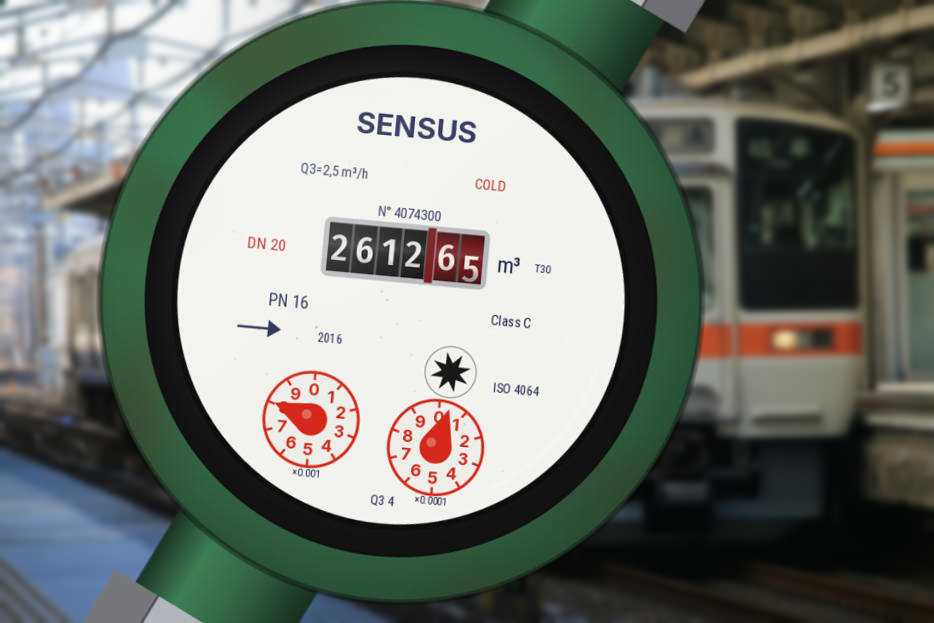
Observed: **2612.6480** m³
